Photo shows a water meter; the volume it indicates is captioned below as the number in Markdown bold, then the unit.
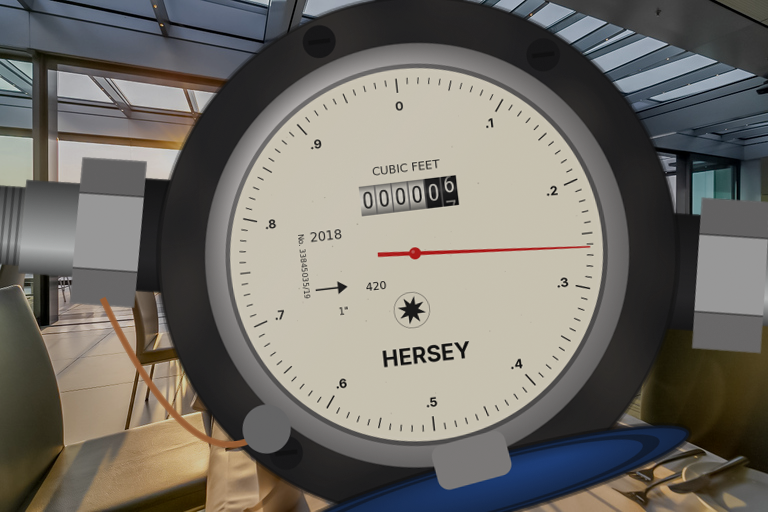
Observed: **6.26** ft³
